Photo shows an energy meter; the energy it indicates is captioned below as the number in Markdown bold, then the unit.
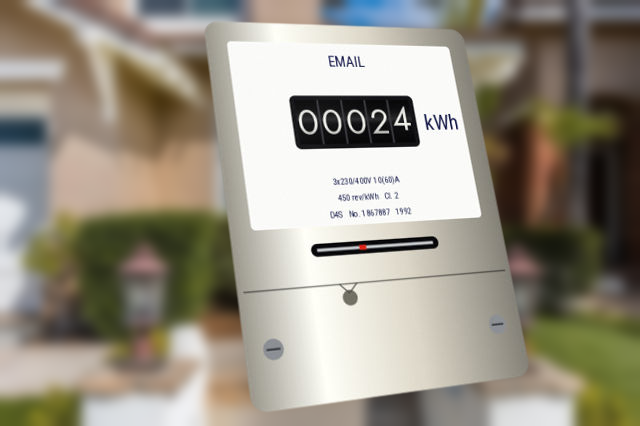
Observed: **24** kWh
